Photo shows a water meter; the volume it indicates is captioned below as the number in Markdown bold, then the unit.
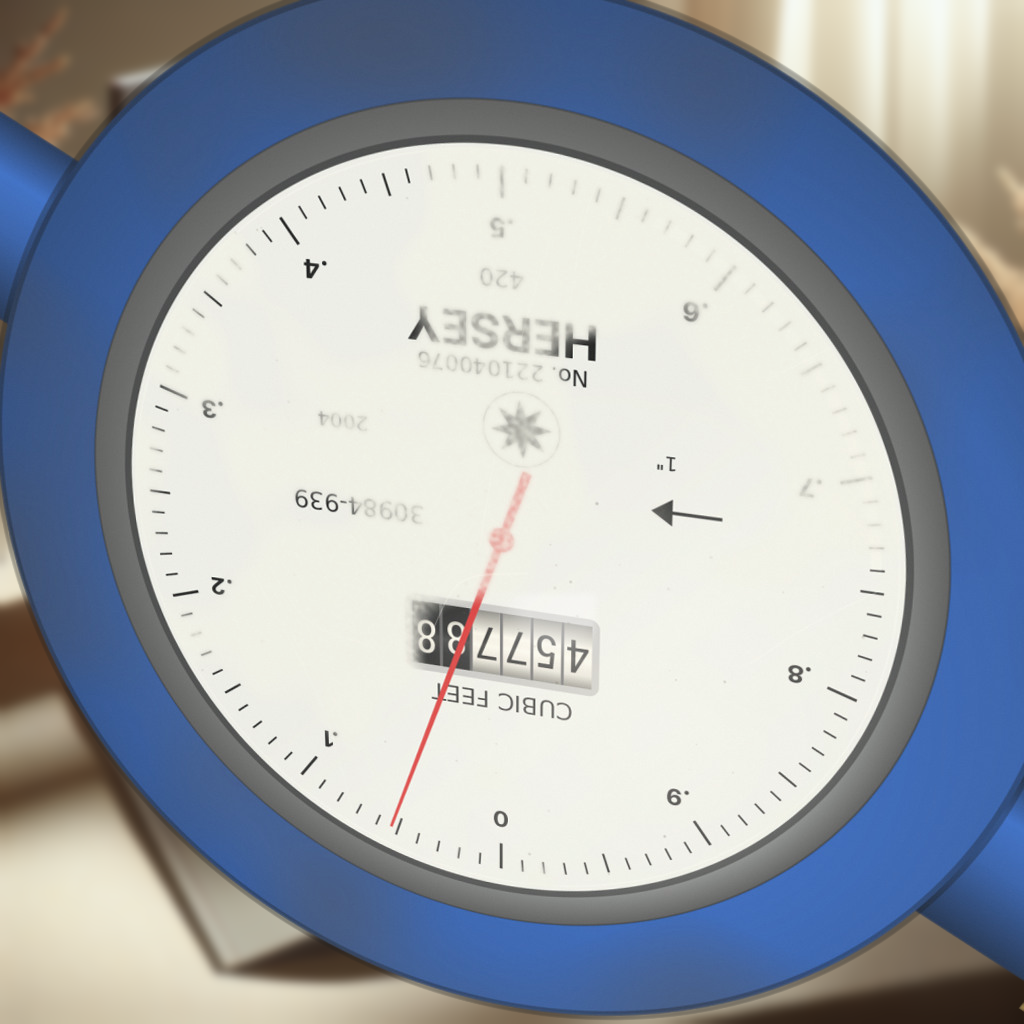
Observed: **457788.05** ft³
